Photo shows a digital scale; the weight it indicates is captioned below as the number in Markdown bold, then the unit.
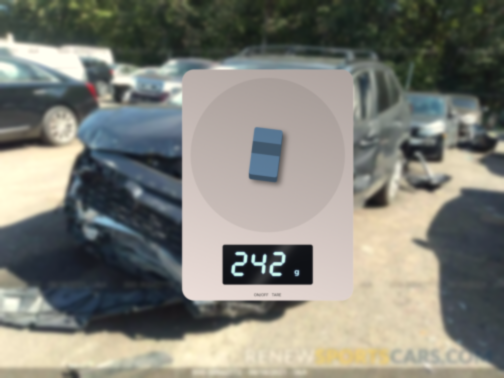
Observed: **242** g
